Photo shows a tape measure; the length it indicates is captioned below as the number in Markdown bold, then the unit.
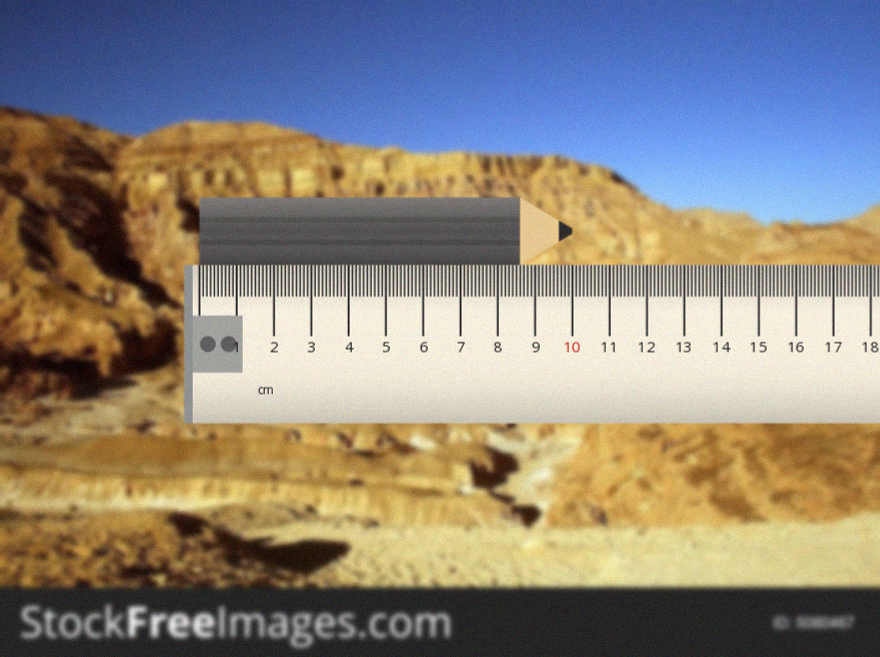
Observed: **10** cm
